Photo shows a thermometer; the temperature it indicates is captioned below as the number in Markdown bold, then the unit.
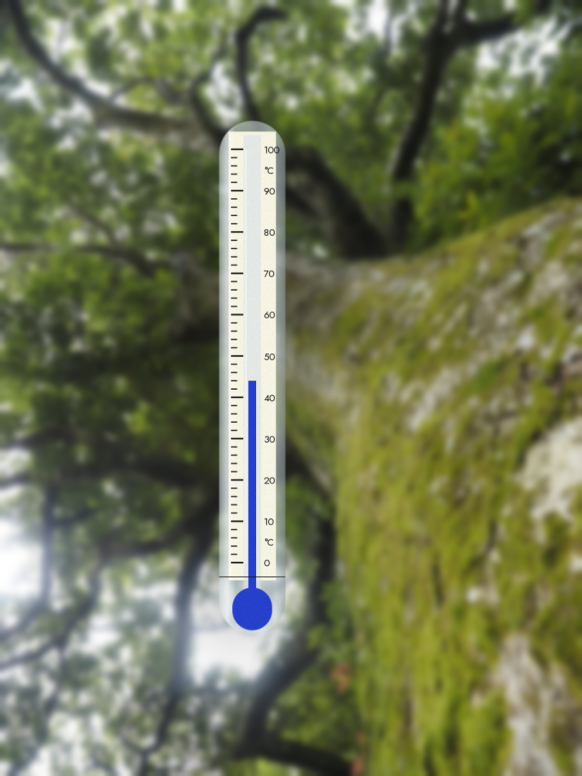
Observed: **44** °C
